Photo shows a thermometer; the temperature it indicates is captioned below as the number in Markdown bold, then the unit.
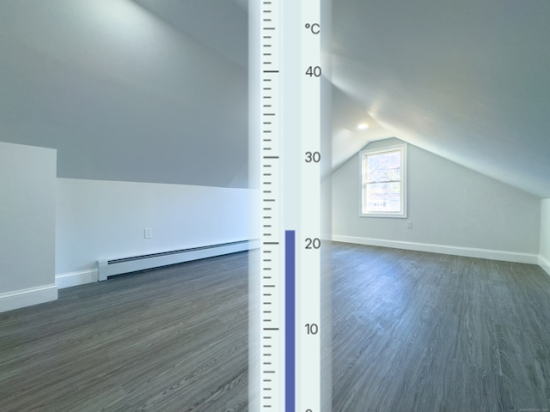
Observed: **21.5** °C
